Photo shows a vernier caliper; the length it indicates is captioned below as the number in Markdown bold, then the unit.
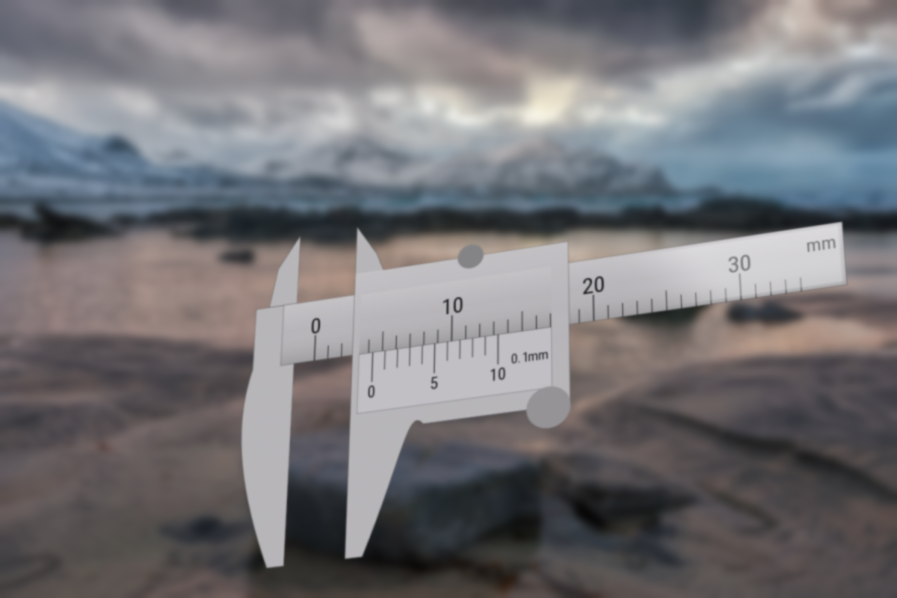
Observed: **4.3** mm
